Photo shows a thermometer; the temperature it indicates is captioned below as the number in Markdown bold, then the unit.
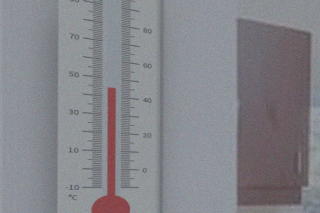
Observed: **45** °C
